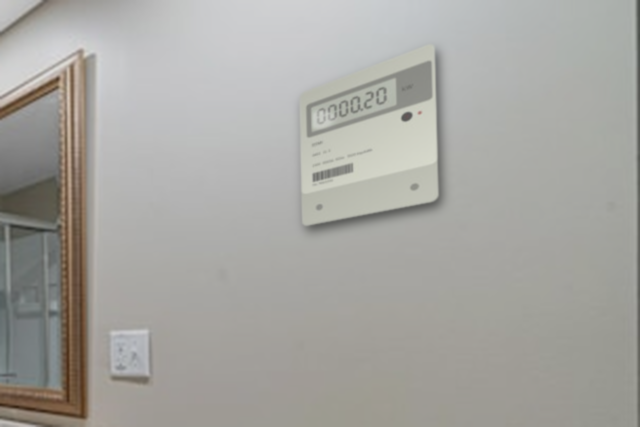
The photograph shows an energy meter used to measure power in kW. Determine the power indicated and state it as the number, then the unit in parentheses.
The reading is 0.20 (kW)
